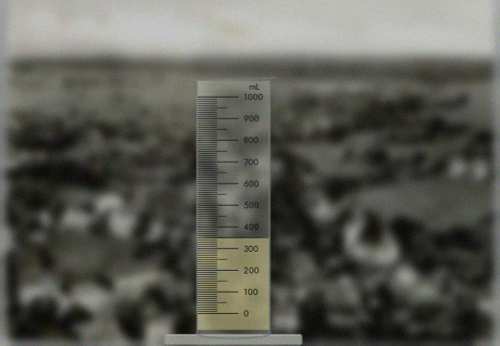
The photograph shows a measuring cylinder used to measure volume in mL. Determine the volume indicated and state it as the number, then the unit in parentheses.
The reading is 350 (mL)
